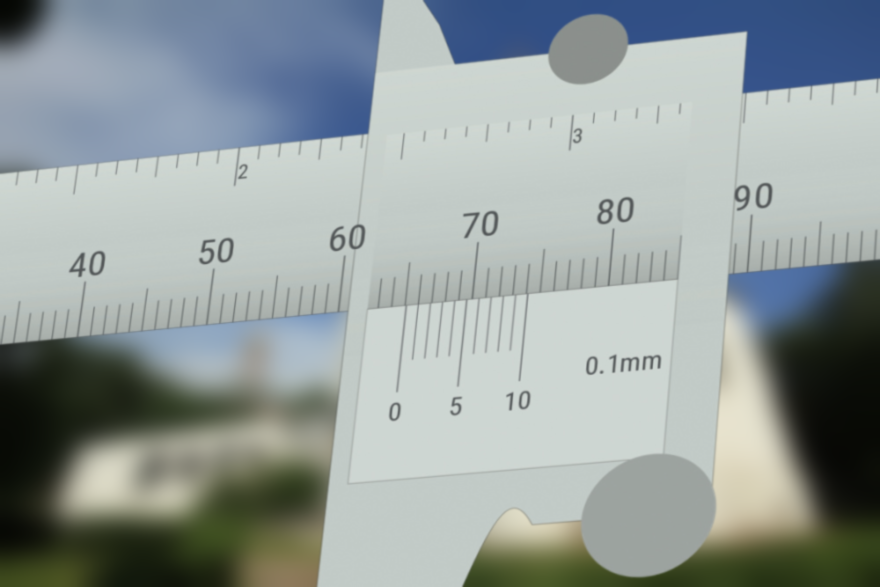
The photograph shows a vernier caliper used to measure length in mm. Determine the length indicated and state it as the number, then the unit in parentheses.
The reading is 65.1 (mm)
